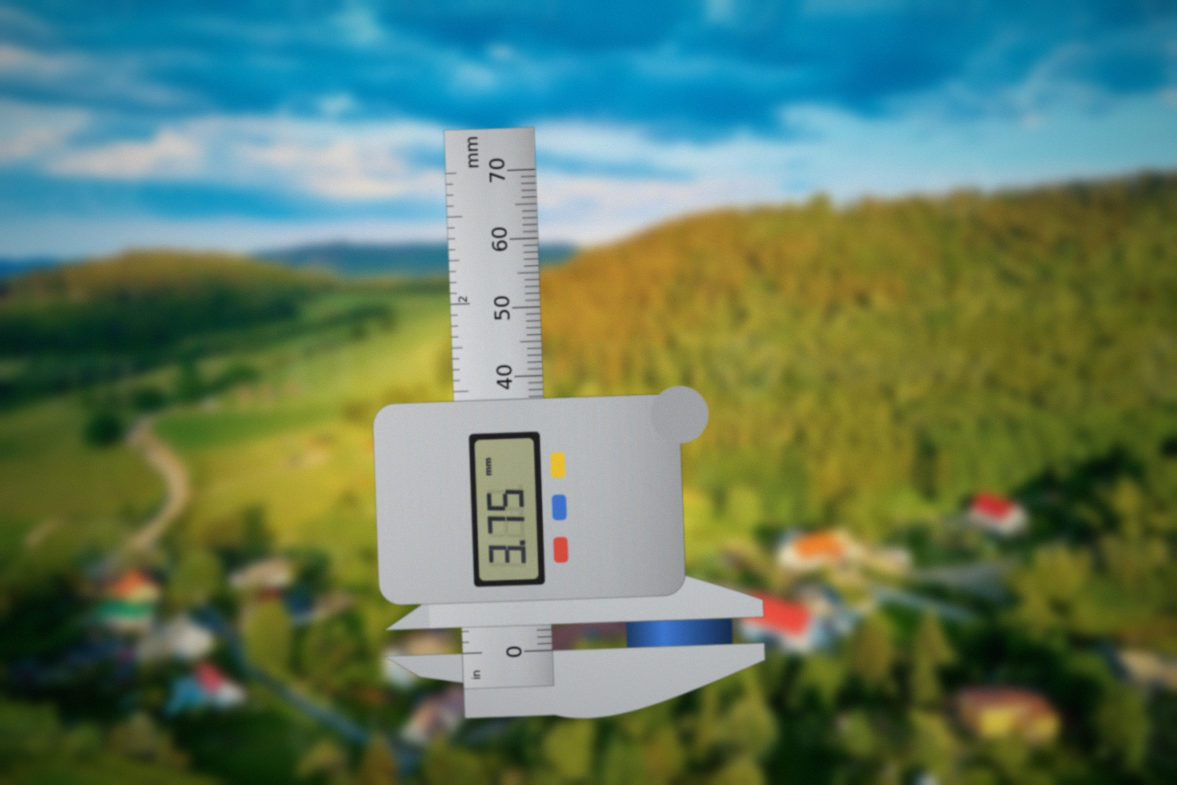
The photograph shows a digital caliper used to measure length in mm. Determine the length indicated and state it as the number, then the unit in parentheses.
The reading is 3.75 (mm)
